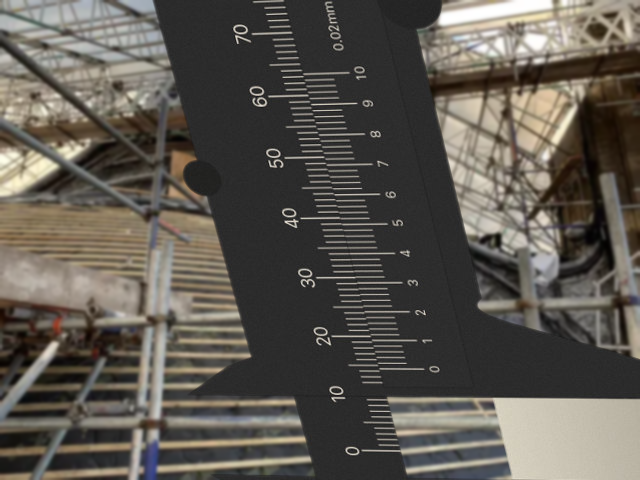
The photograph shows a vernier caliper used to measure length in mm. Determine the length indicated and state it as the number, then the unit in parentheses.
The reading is 14.4 (mm)
